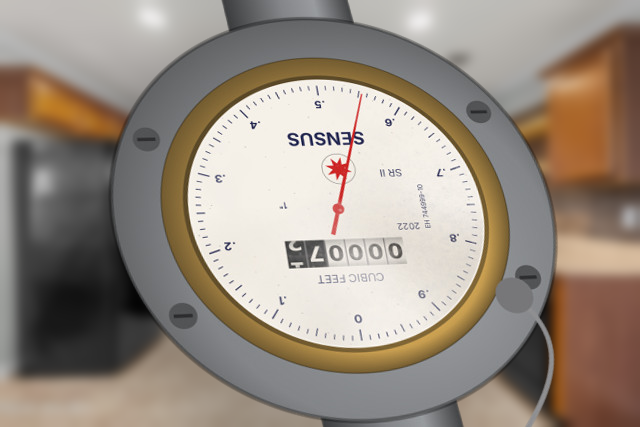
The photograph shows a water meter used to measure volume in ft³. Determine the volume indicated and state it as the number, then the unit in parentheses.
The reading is 71.55 (ft³)
